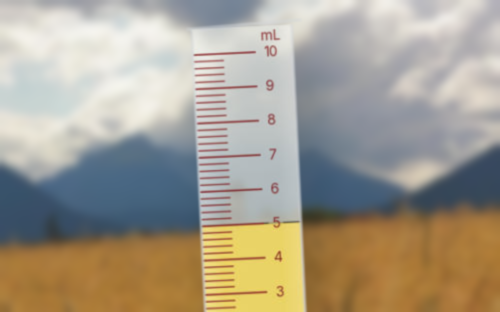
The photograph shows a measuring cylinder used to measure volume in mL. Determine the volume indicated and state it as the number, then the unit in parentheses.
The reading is 5 (mL)
